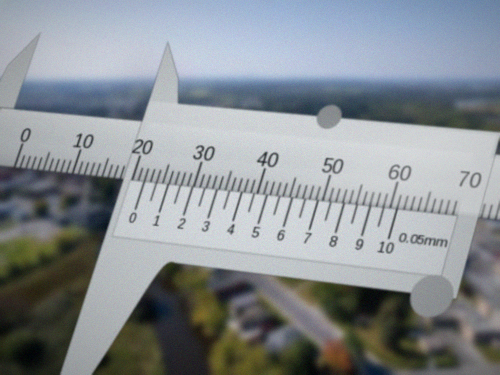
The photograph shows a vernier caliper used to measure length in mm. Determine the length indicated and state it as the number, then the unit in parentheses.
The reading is 22.0 (mm)
